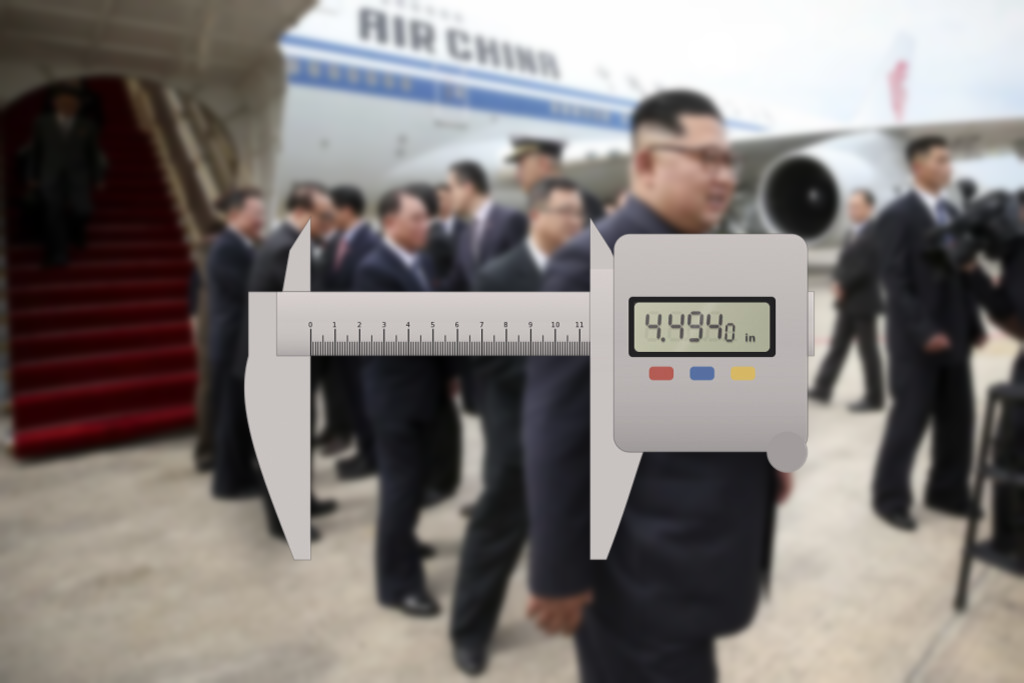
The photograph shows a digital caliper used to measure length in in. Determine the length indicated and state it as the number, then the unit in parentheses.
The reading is 4.4940 (in)
